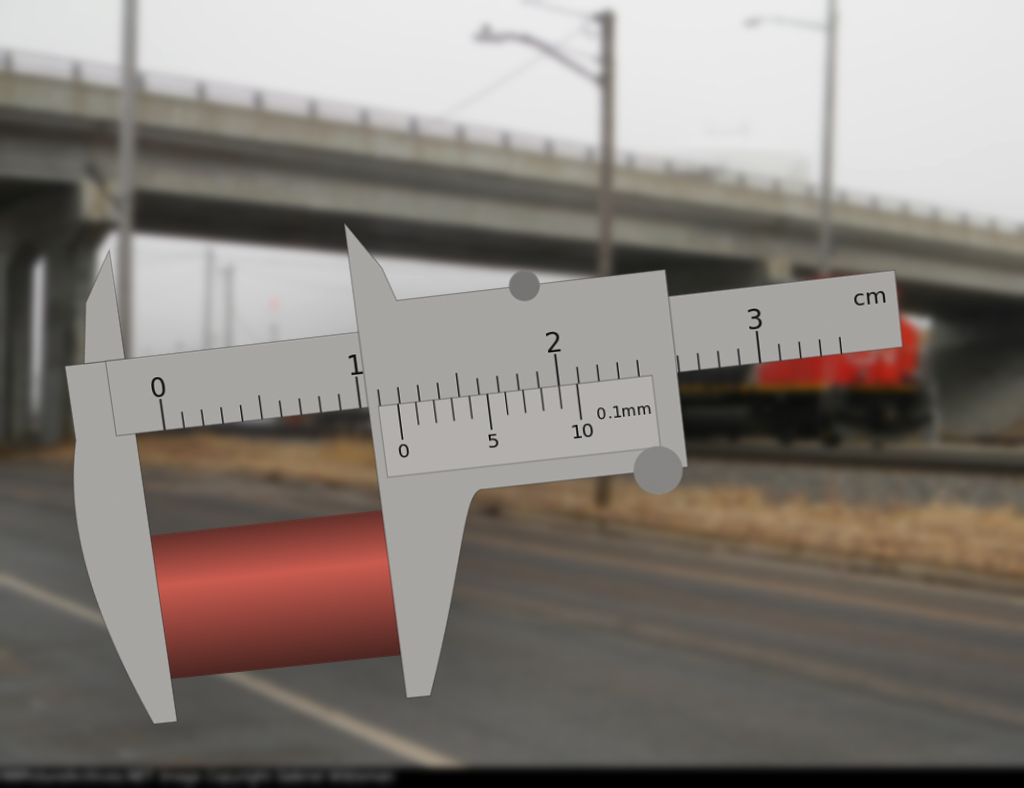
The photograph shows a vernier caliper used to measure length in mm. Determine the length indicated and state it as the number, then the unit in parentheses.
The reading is 11.9 (mm)
